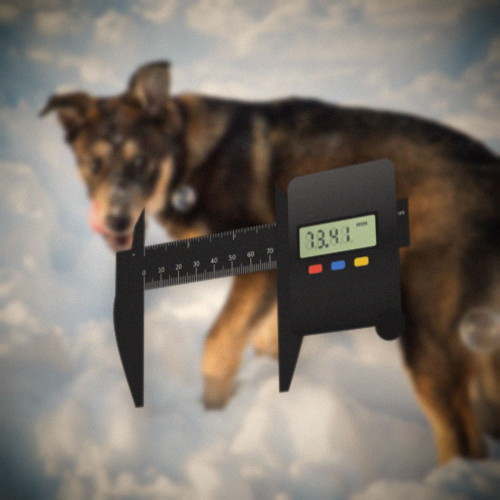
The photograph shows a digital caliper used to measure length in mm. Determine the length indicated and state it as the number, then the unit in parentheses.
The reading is 73.41 (mm)
